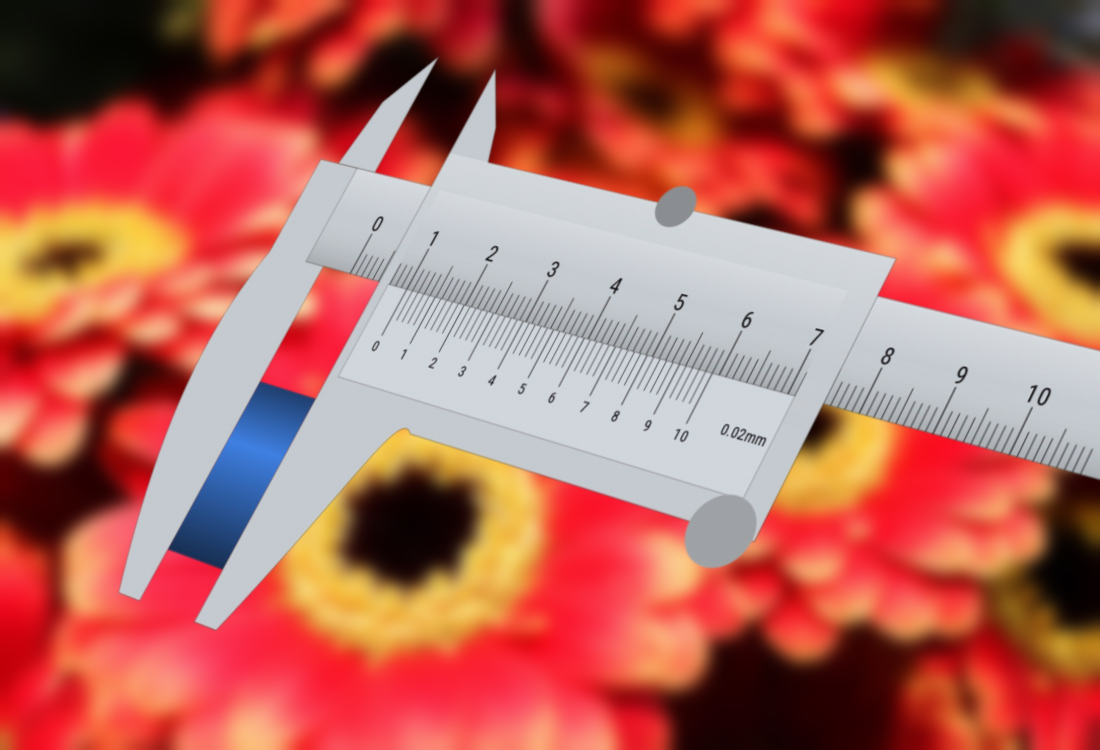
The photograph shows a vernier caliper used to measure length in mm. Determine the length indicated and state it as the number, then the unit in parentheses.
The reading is 10.0 (mm)
